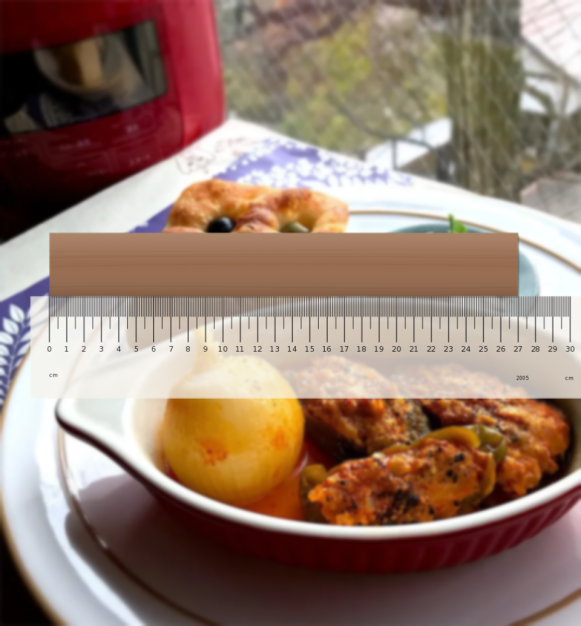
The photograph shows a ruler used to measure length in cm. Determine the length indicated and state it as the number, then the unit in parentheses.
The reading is 27 (cm)
